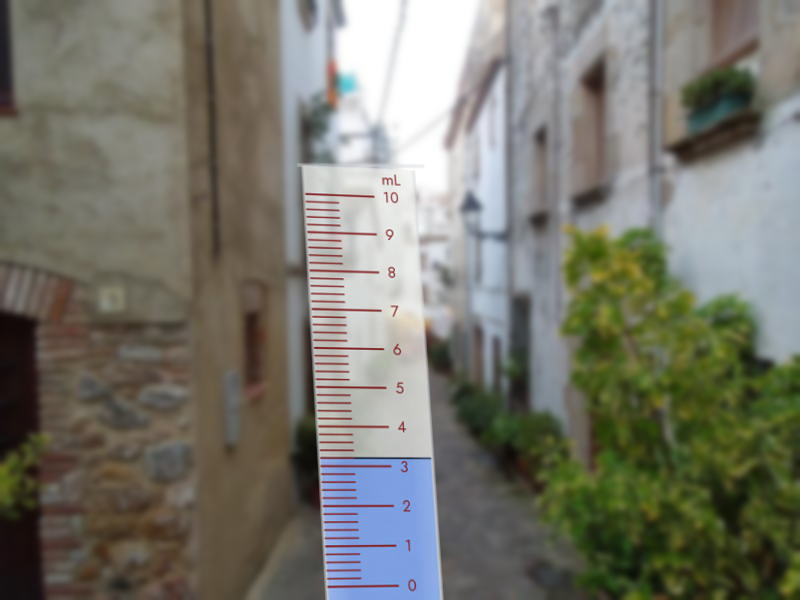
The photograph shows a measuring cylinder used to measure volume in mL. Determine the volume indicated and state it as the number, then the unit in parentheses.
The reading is 3.2 (mL)
